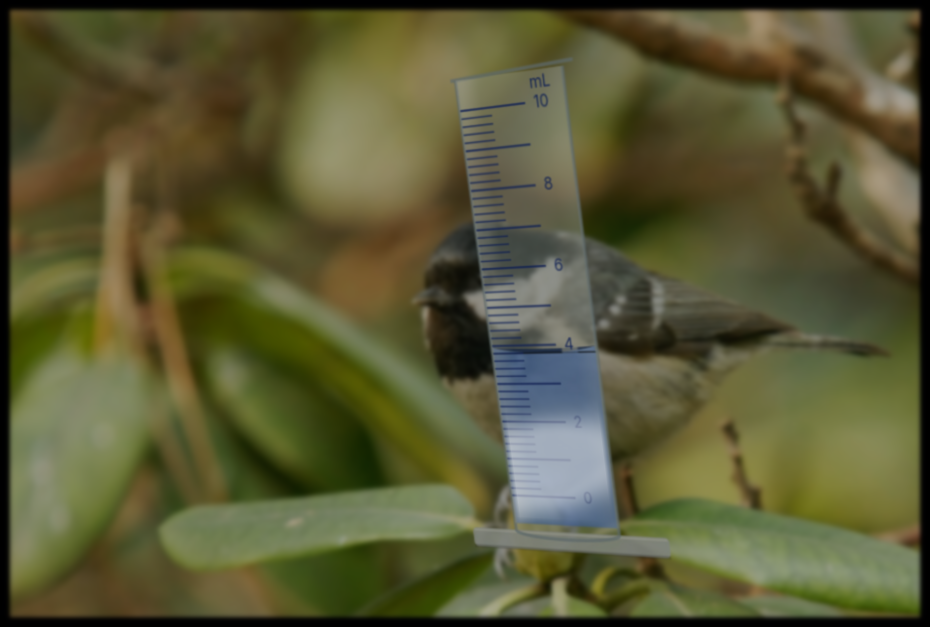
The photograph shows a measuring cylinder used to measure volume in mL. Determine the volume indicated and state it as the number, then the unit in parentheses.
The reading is 3.8 (mL)
